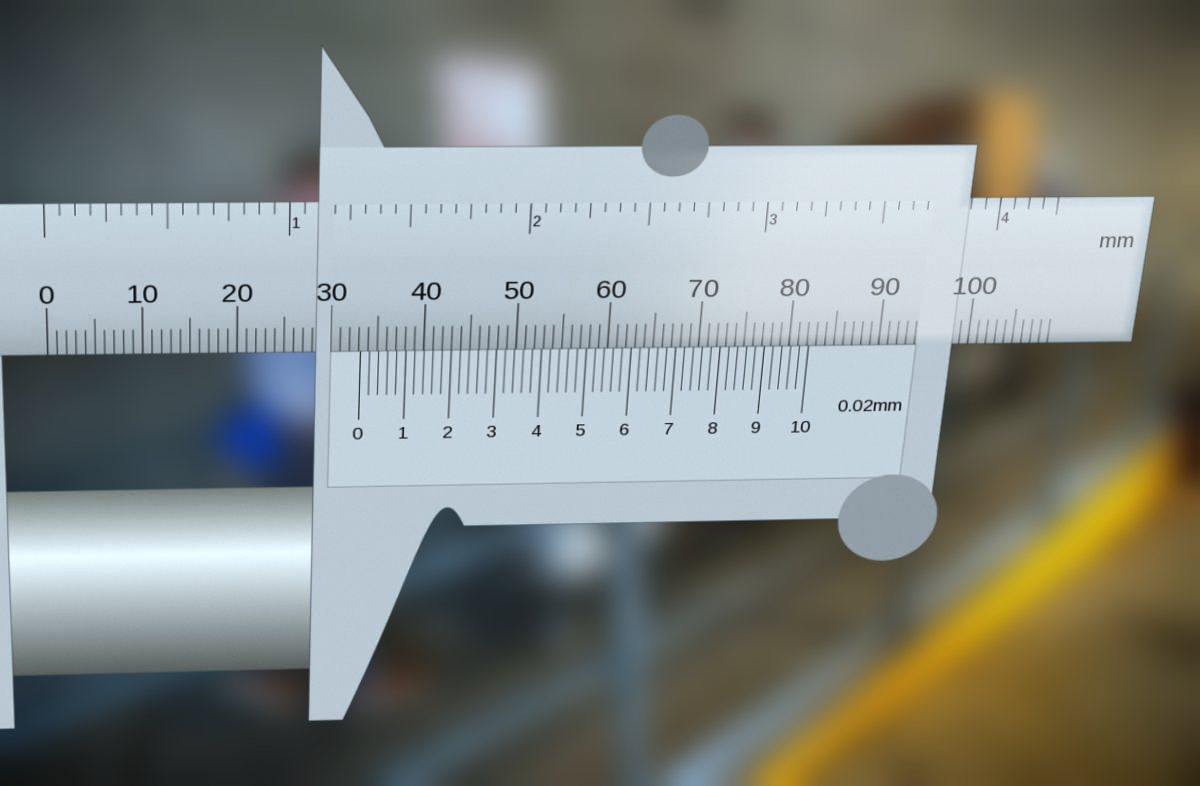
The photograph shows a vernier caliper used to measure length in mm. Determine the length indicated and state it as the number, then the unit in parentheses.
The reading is 33.2 (mm)
